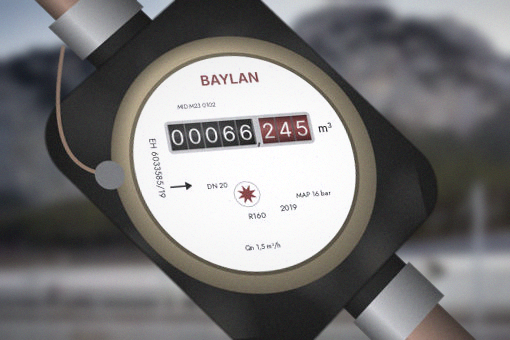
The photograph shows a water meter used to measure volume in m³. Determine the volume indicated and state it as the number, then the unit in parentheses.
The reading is 66.245 (m³)
